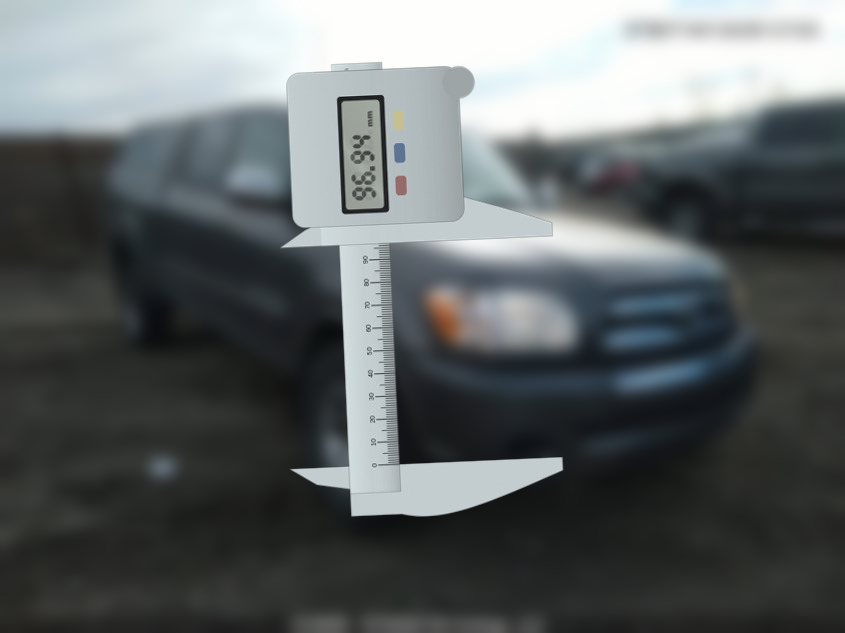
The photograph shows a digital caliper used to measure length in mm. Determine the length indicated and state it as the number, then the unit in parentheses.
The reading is 96.94 (mm)
